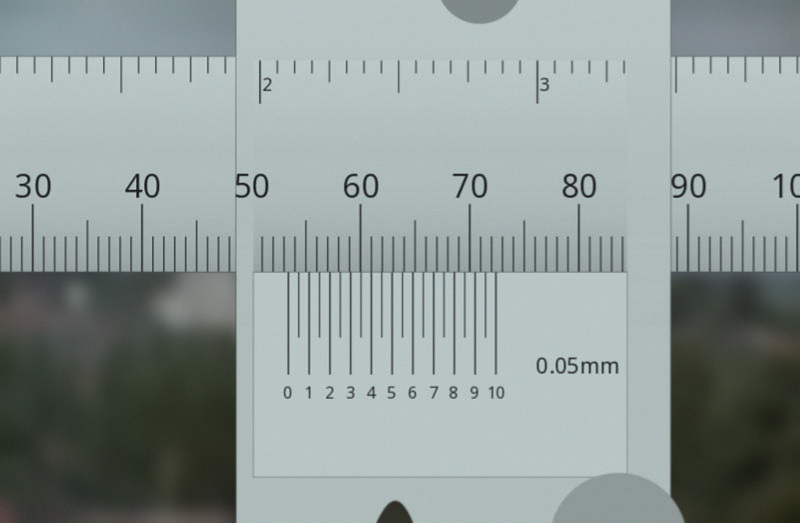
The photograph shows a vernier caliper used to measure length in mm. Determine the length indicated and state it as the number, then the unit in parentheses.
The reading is 53.4 (mm)
